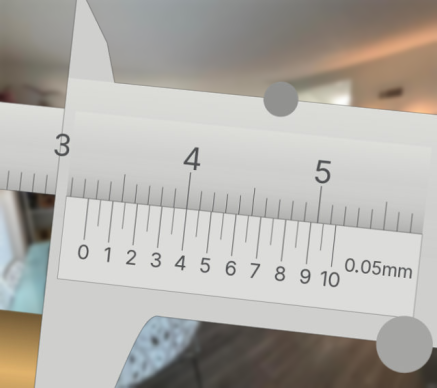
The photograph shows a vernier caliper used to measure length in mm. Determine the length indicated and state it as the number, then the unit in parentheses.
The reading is 32.4 (mm)
